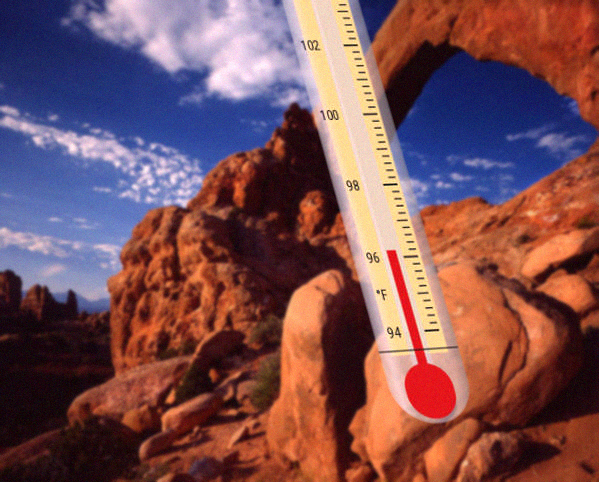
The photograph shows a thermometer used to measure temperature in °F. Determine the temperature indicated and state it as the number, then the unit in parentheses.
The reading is 96.2 (°F)
